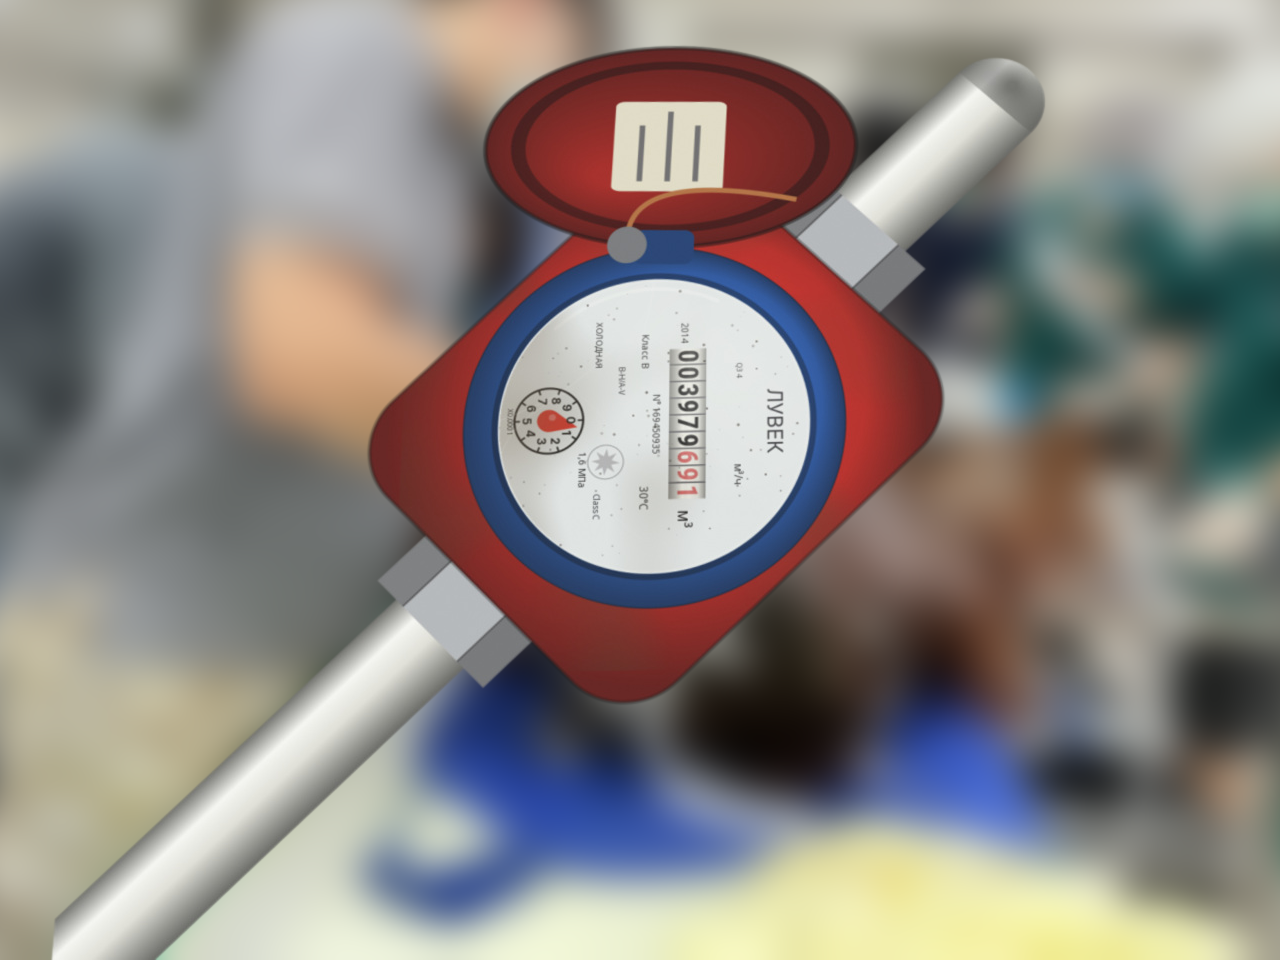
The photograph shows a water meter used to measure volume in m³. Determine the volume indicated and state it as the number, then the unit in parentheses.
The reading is 3979.6910 (m³)
